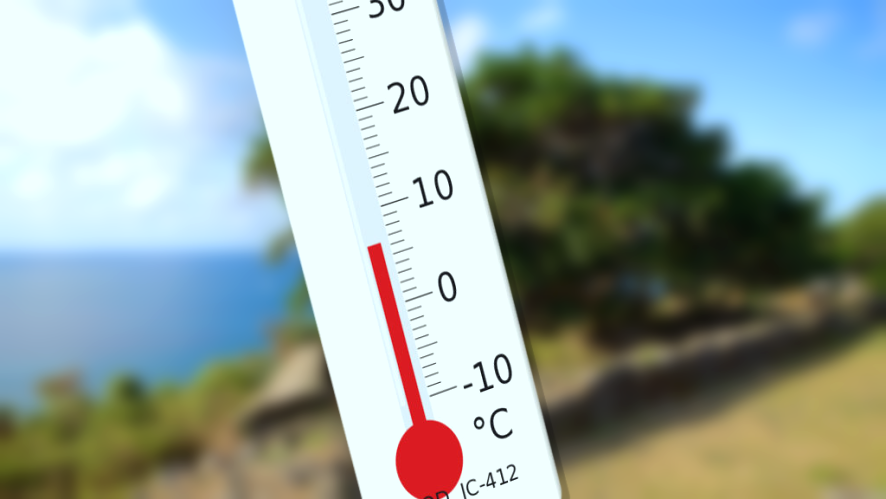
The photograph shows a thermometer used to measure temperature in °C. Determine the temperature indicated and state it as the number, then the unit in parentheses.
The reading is 6.5 (°C)
